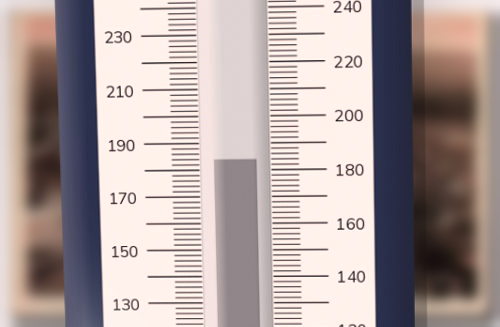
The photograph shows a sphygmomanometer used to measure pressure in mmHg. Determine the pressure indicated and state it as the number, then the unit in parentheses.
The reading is 184 (mmHg)
